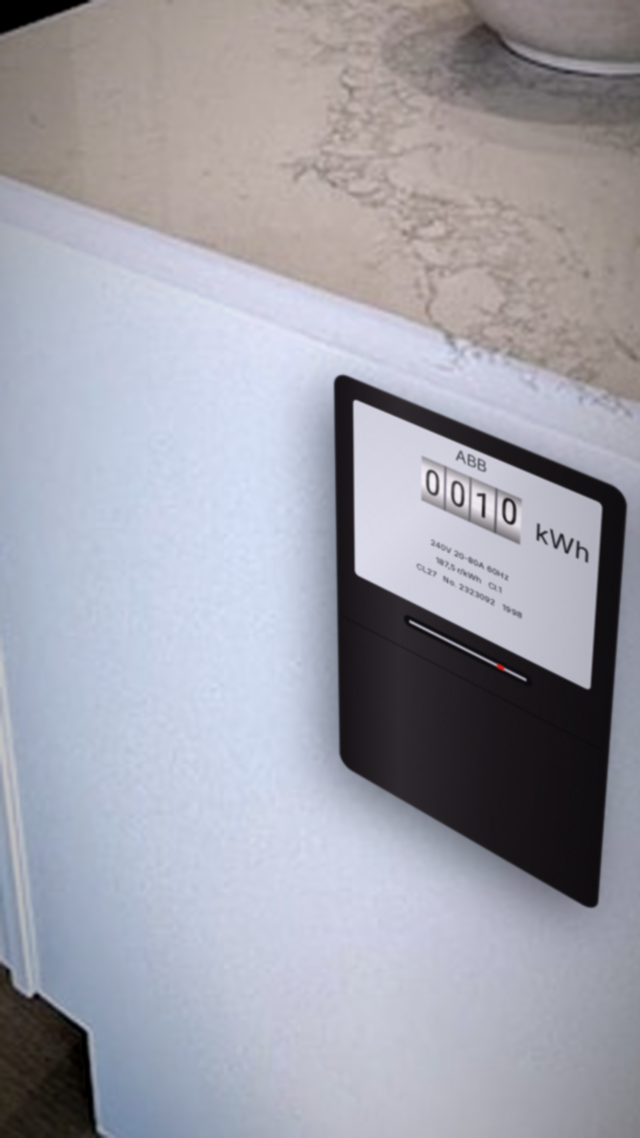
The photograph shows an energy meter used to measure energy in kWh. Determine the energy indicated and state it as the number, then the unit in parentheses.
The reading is 10 (kWh)
